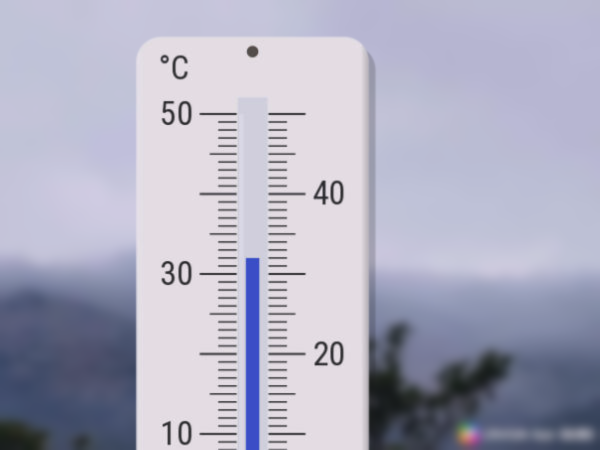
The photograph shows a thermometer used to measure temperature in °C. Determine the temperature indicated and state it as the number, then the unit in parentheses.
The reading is 32 (°C)
